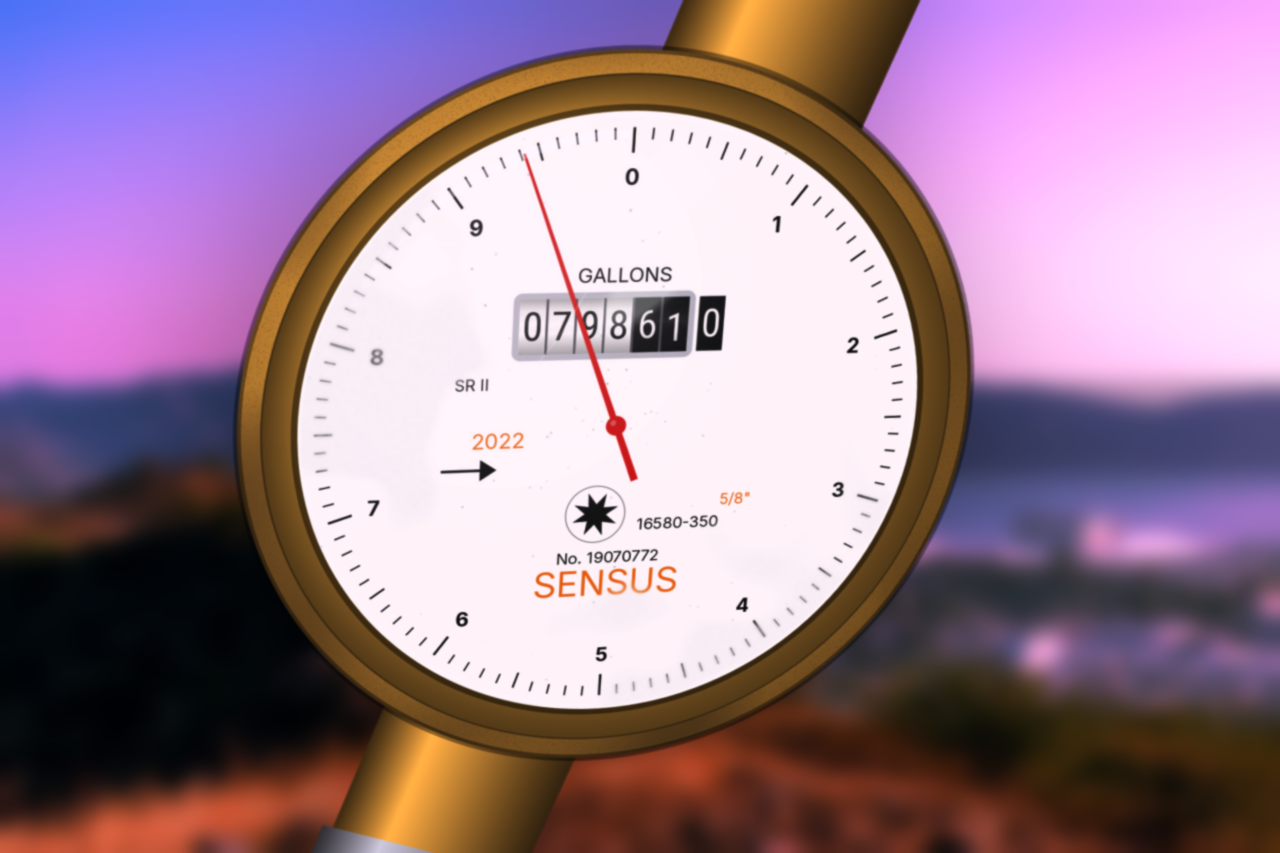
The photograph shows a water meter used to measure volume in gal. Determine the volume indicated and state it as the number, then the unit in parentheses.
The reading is 798609.4 (gal)
